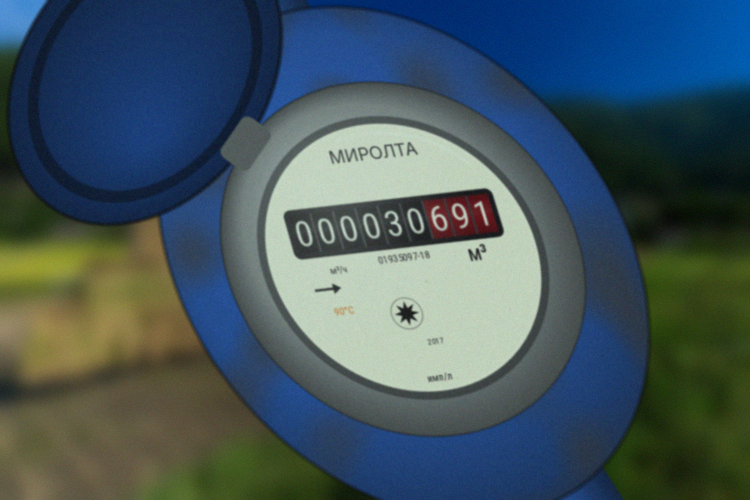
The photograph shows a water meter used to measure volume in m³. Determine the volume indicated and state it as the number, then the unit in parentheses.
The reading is 30.691 (m³)
